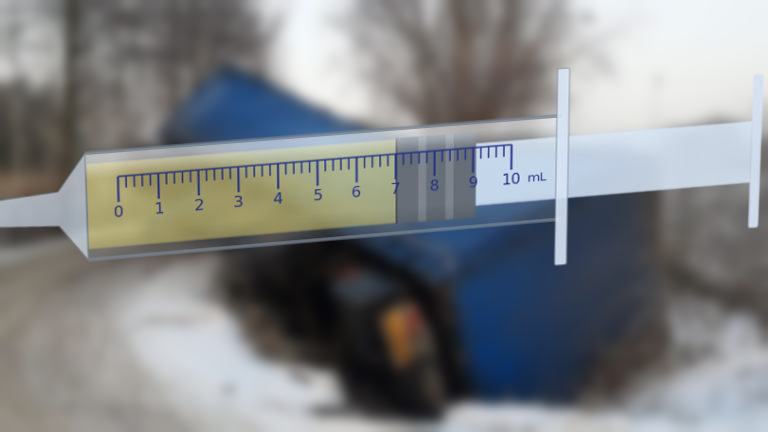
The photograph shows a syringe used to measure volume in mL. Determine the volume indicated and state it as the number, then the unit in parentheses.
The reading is 7 (mL)
